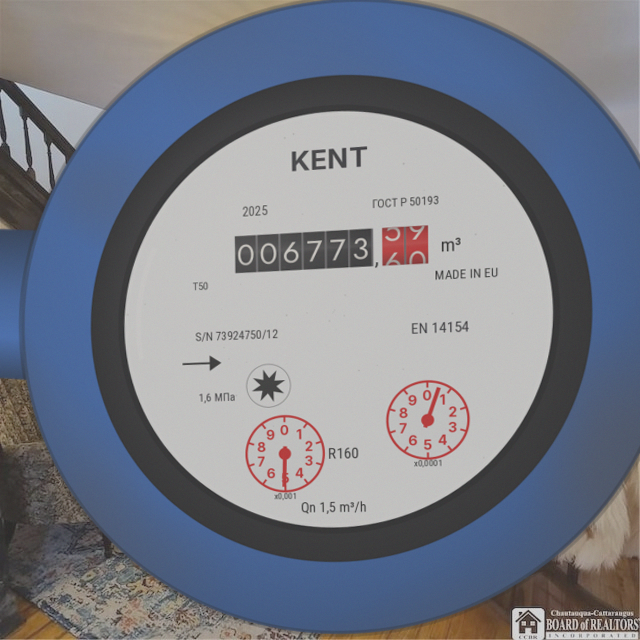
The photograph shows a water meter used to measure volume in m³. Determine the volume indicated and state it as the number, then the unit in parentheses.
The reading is 6773.5950 (m³)
